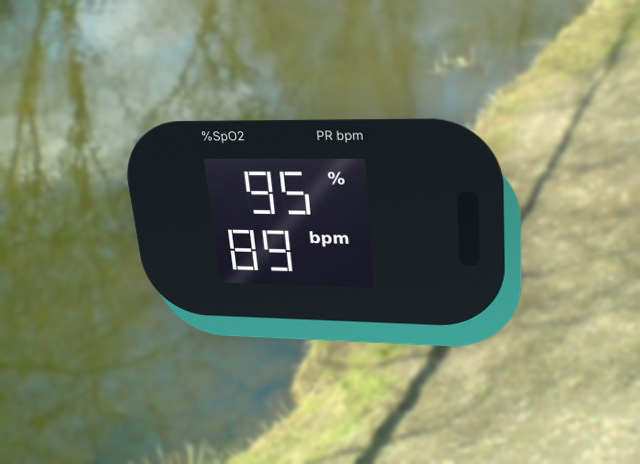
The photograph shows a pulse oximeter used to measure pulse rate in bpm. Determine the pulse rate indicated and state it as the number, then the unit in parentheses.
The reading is 89 (bpm)
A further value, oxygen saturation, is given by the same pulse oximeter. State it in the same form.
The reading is 95 (%)
